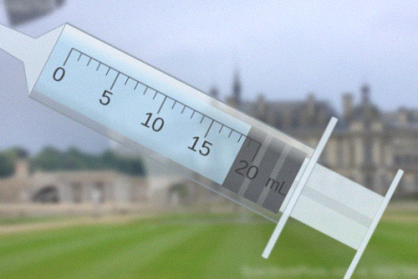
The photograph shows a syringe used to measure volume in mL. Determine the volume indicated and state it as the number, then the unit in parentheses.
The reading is 18.5 (mL)
